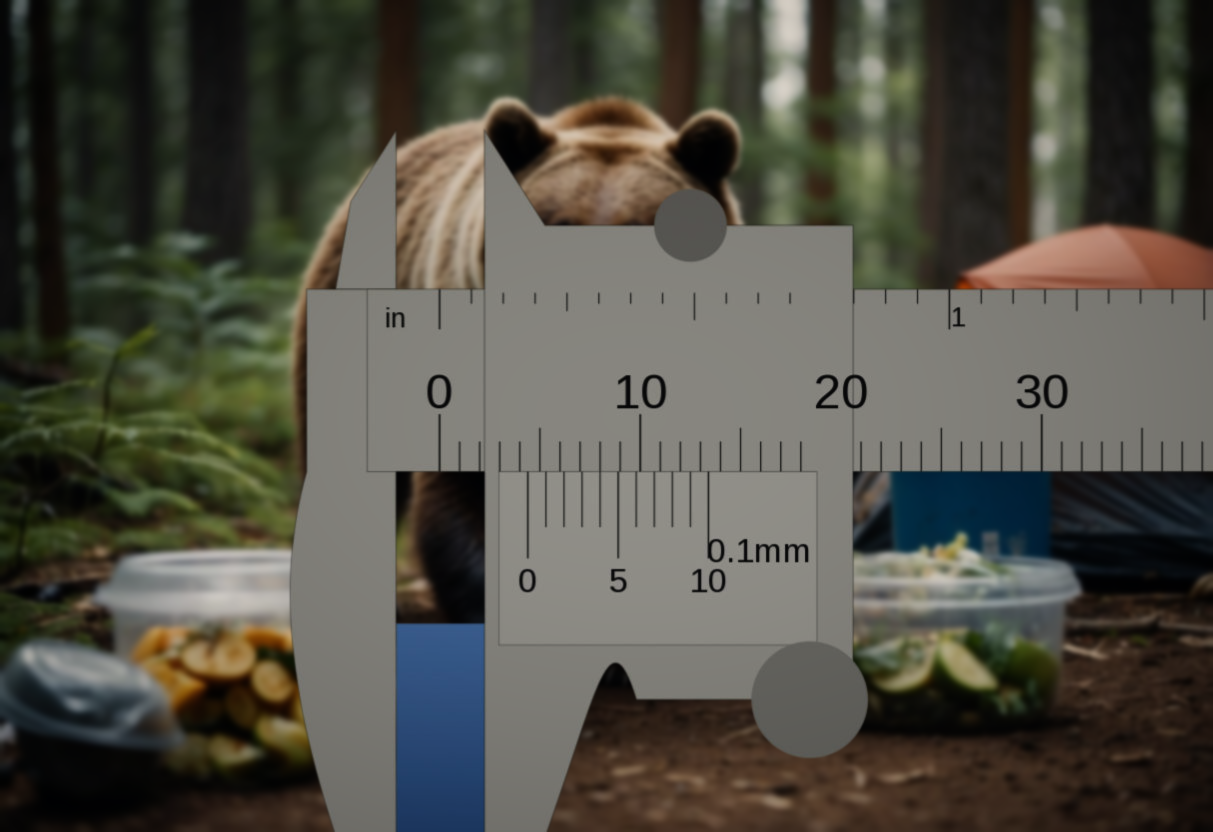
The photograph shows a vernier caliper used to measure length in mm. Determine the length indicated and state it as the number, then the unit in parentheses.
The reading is 4.4 (mm)
